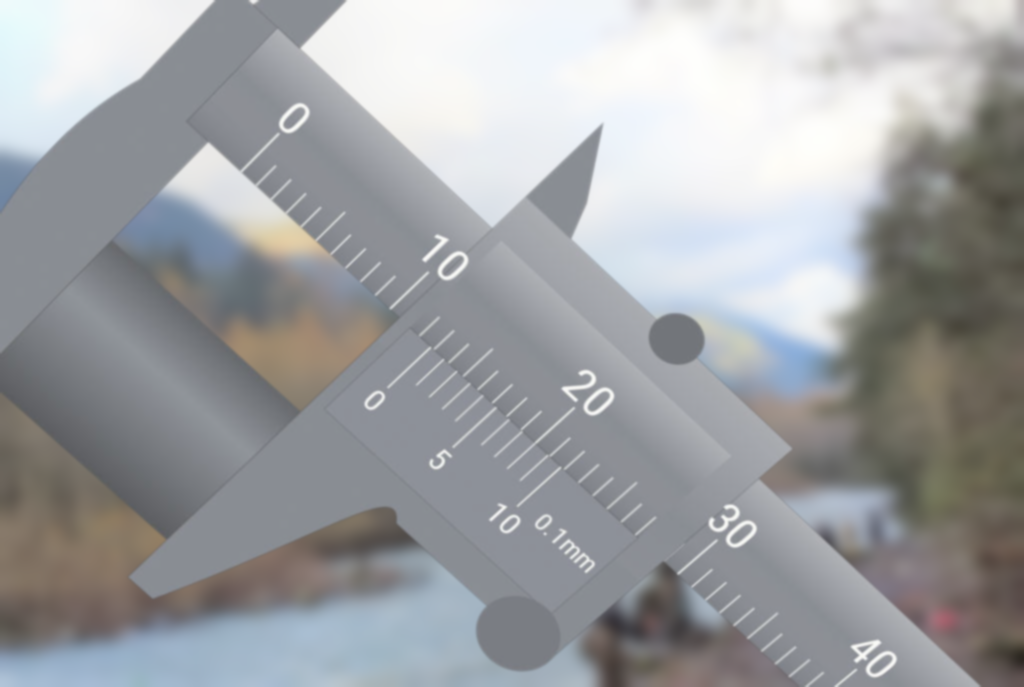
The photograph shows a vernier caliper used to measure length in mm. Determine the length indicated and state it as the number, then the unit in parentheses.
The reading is 12.8 (mm)
